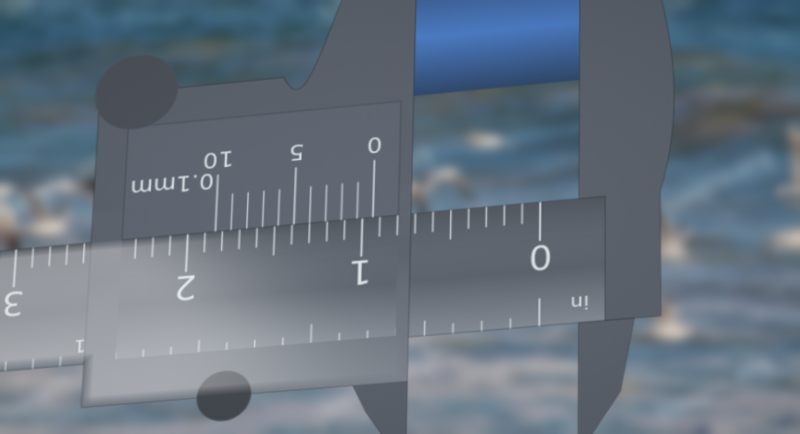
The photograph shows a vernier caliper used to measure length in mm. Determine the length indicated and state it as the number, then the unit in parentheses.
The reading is 9.4 (mm)
